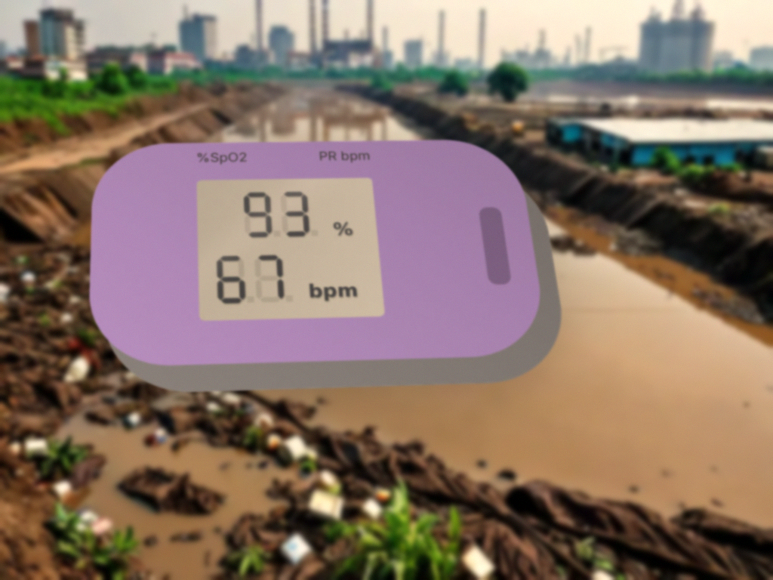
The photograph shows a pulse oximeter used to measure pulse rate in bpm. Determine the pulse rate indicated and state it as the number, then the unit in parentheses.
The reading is 67 (bpm)
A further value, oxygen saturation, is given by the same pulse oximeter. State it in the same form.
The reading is 93 (%)
